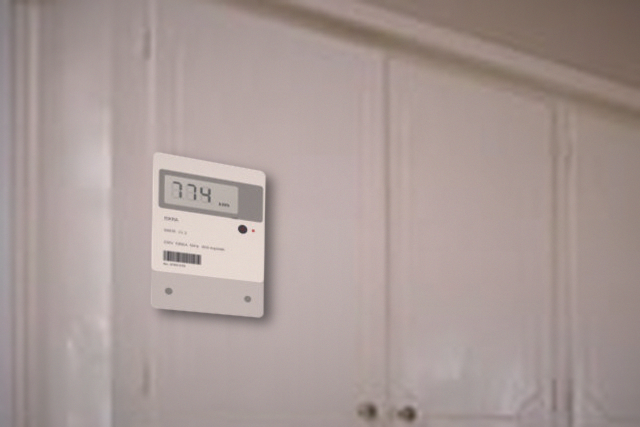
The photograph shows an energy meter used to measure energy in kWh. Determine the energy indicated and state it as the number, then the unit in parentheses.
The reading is 774 (kWh)
